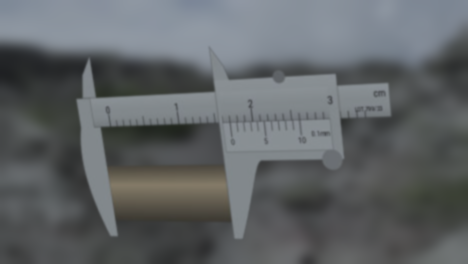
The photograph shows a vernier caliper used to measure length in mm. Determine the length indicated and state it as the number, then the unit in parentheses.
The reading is 17.0 (mm)
